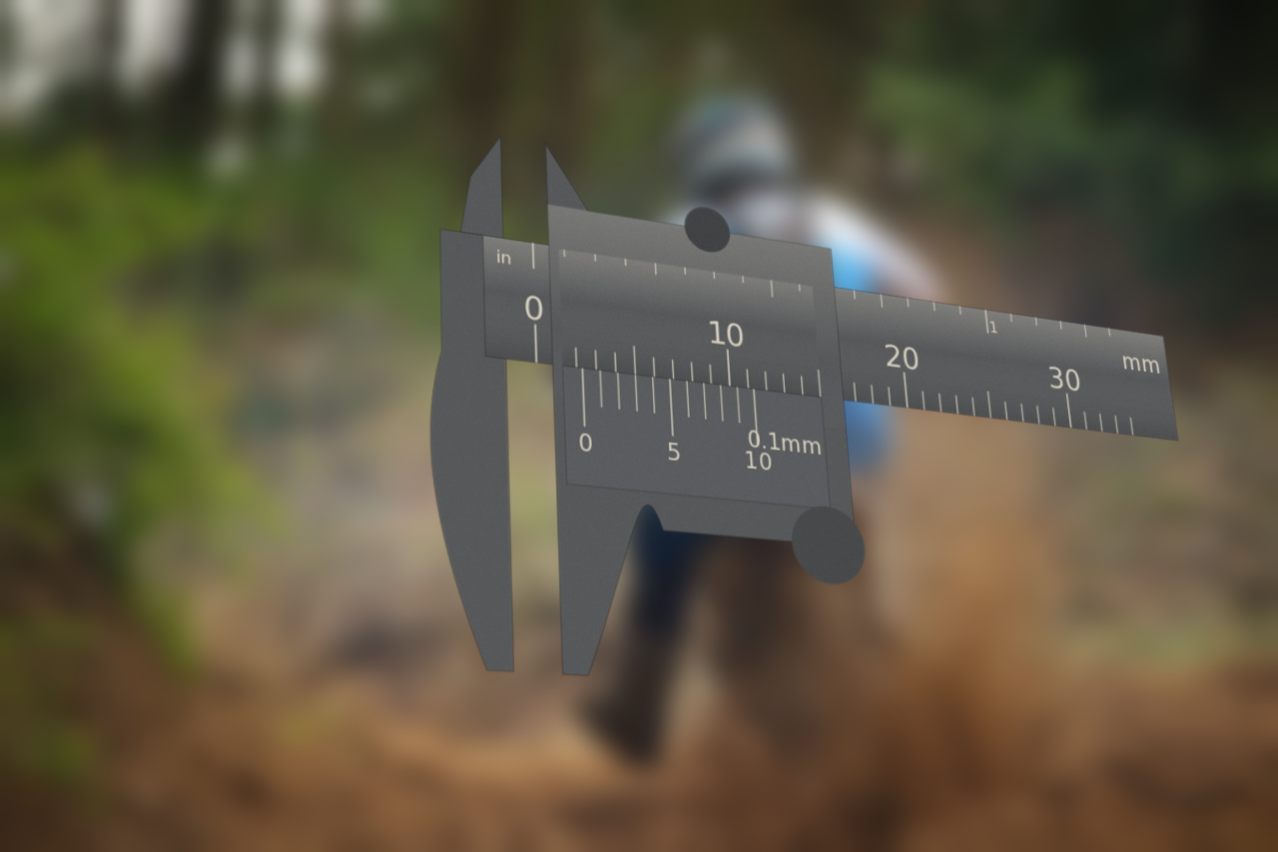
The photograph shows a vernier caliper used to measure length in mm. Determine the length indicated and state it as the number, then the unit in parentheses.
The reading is 2.3 (mm)
